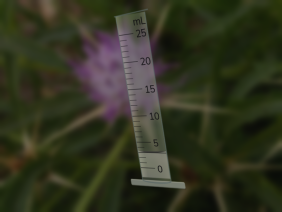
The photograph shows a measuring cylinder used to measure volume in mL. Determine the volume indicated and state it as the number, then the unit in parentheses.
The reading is 3 (mL)
